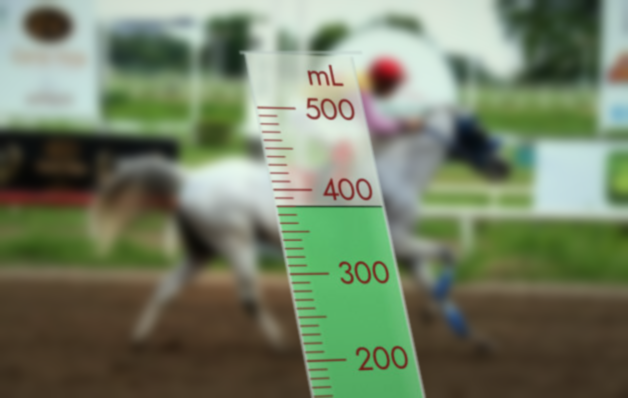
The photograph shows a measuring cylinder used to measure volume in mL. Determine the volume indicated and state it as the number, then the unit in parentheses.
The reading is 380 (mL)
